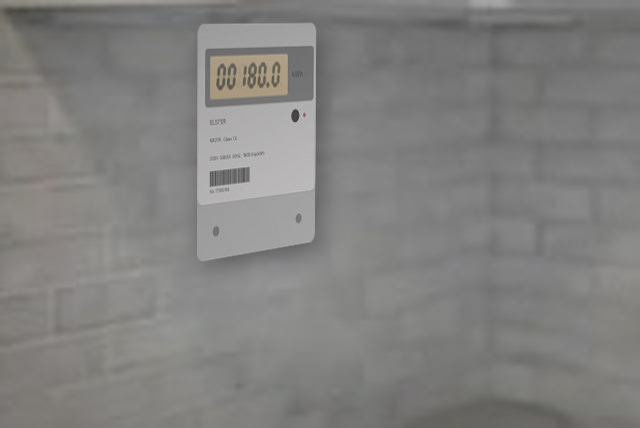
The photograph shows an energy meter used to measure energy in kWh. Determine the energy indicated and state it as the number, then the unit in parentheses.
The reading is 180.0 (kWh)
